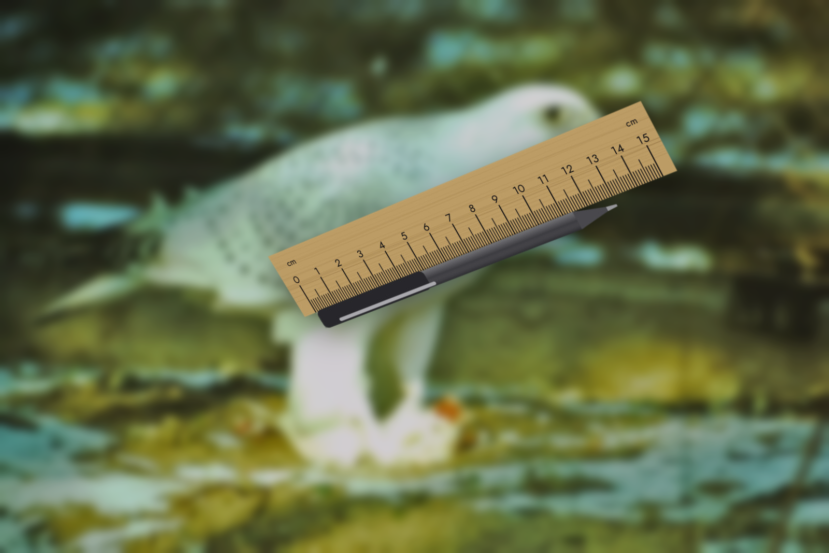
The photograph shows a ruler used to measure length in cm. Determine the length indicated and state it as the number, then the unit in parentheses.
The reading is 13 (cm)
